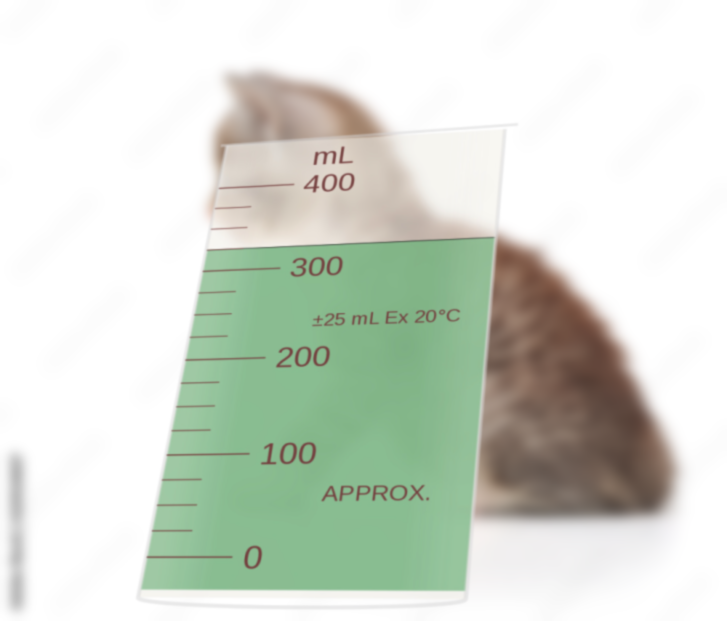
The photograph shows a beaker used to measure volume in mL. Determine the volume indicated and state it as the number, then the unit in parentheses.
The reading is 325 (mL)
